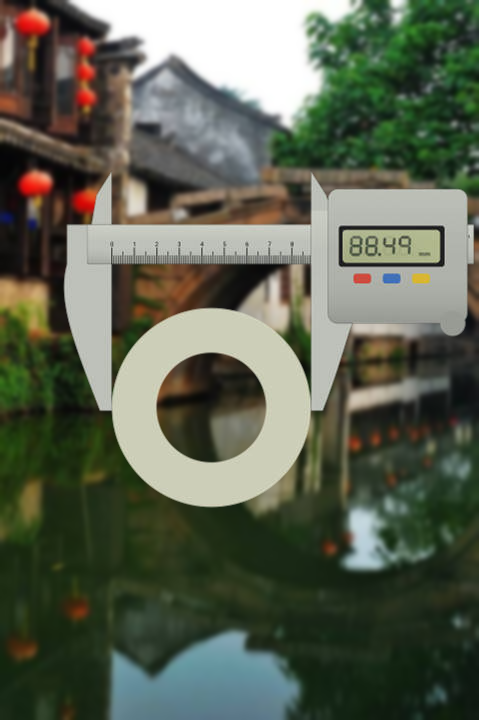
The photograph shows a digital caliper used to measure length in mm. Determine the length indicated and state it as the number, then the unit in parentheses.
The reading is 88.49 (mm)
